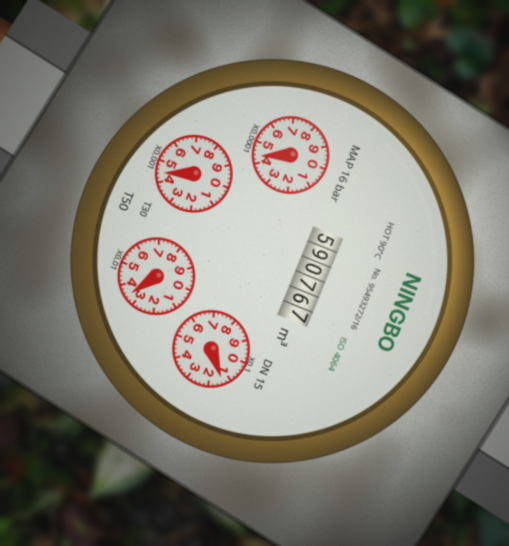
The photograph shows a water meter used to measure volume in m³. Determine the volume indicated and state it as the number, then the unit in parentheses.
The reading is 590767.1344 (m³)
